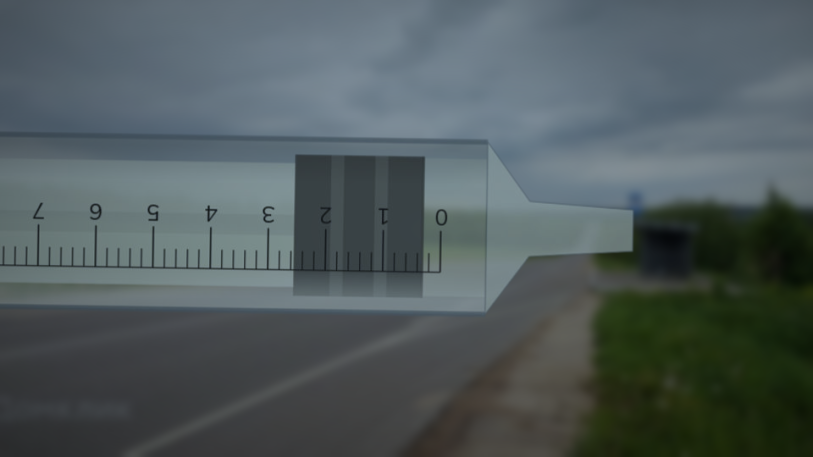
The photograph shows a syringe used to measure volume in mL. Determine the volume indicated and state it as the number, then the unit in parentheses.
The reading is 0.3 (mL)
